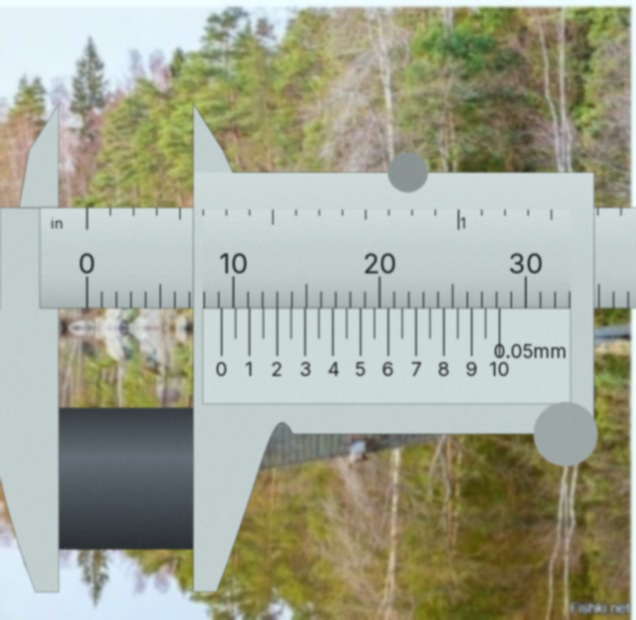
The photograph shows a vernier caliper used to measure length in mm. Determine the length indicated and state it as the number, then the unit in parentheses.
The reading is 9.2 (mm)
